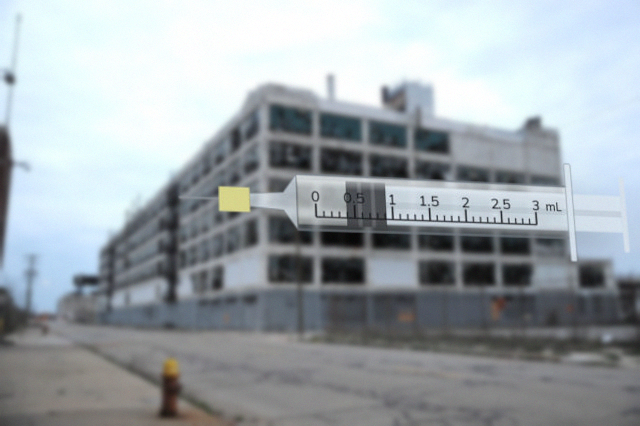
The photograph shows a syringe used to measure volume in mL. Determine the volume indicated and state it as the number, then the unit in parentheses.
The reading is 0.4 (mL)
